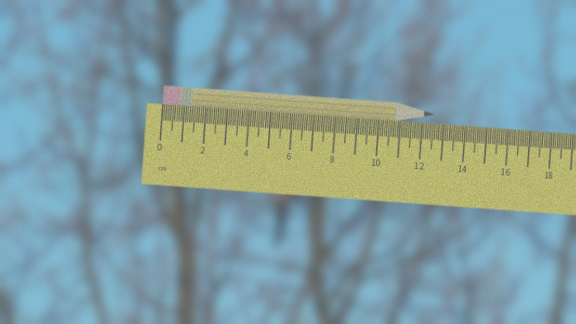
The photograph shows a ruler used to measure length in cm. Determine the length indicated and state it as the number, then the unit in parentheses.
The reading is 12.5 (cm)
